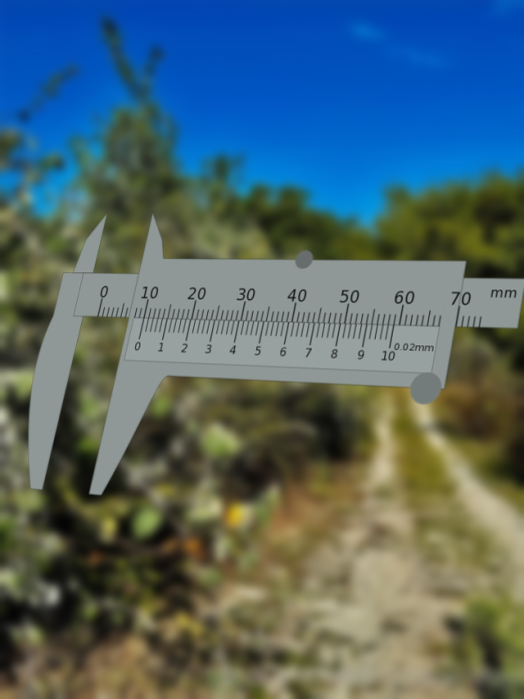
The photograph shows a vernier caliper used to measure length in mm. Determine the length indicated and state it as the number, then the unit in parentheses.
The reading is 10.0 (mm)
